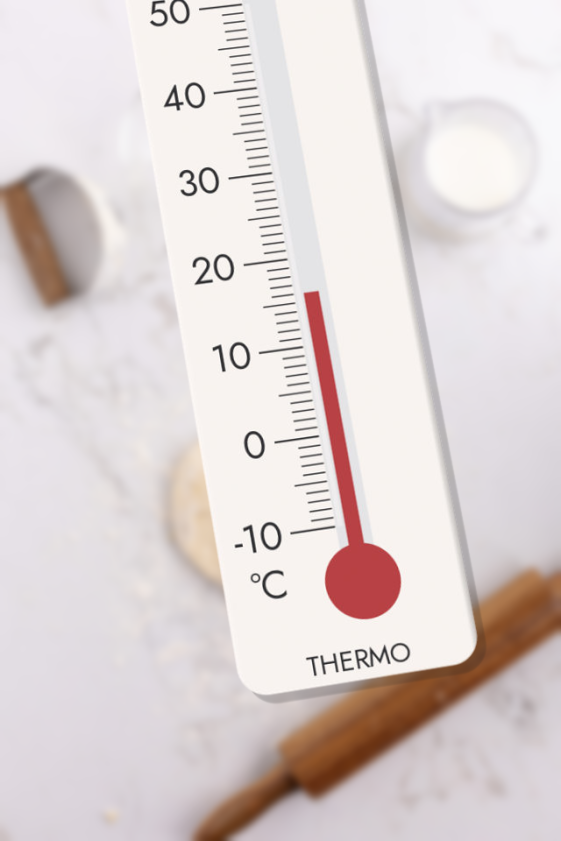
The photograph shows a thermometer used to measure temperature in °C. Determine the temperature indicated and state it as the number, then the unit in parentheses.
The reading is 16 (°C)
